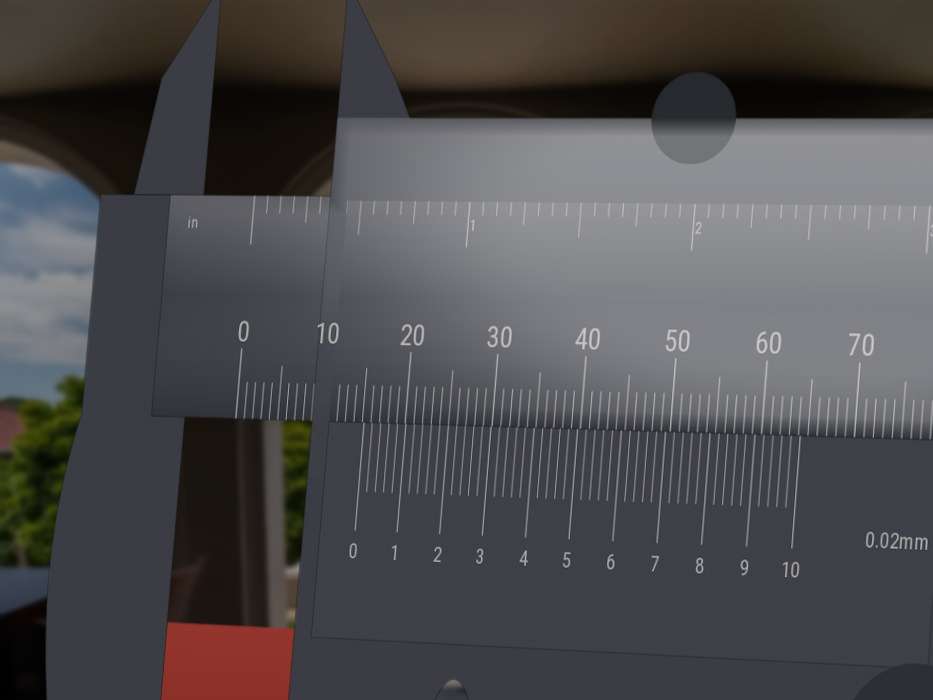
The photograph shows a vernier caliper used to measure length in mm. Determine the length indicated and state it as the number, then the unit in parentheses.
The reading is 15.2 (mm)
